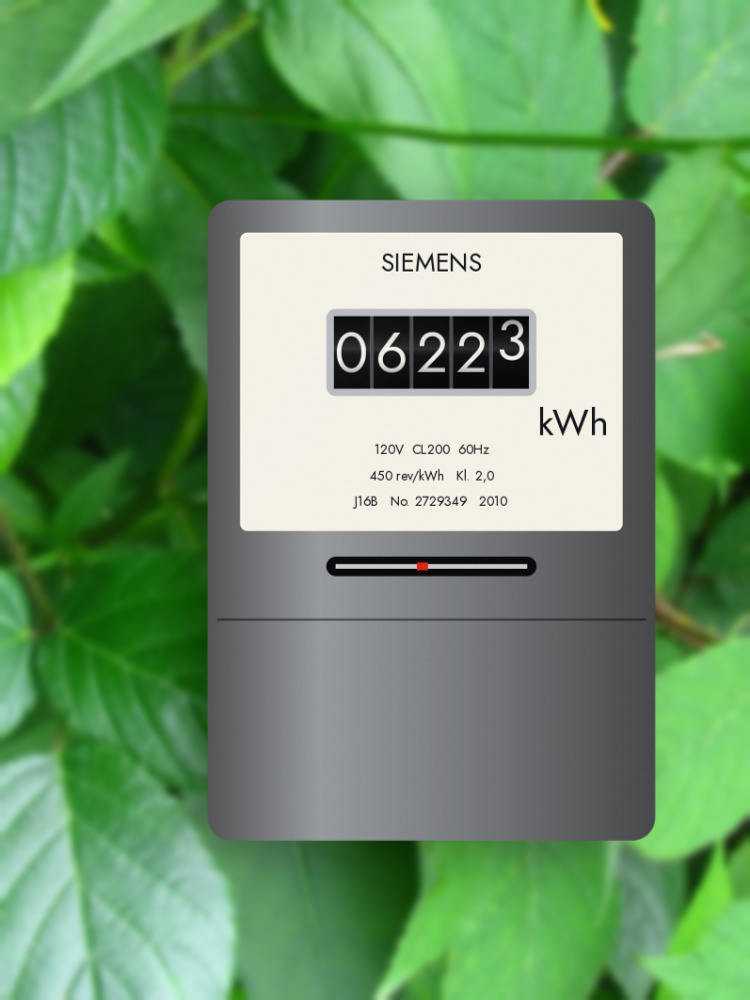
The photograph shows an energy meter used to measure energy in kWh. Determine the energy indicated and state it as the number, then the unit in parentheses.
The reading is 6223 (kWh)
